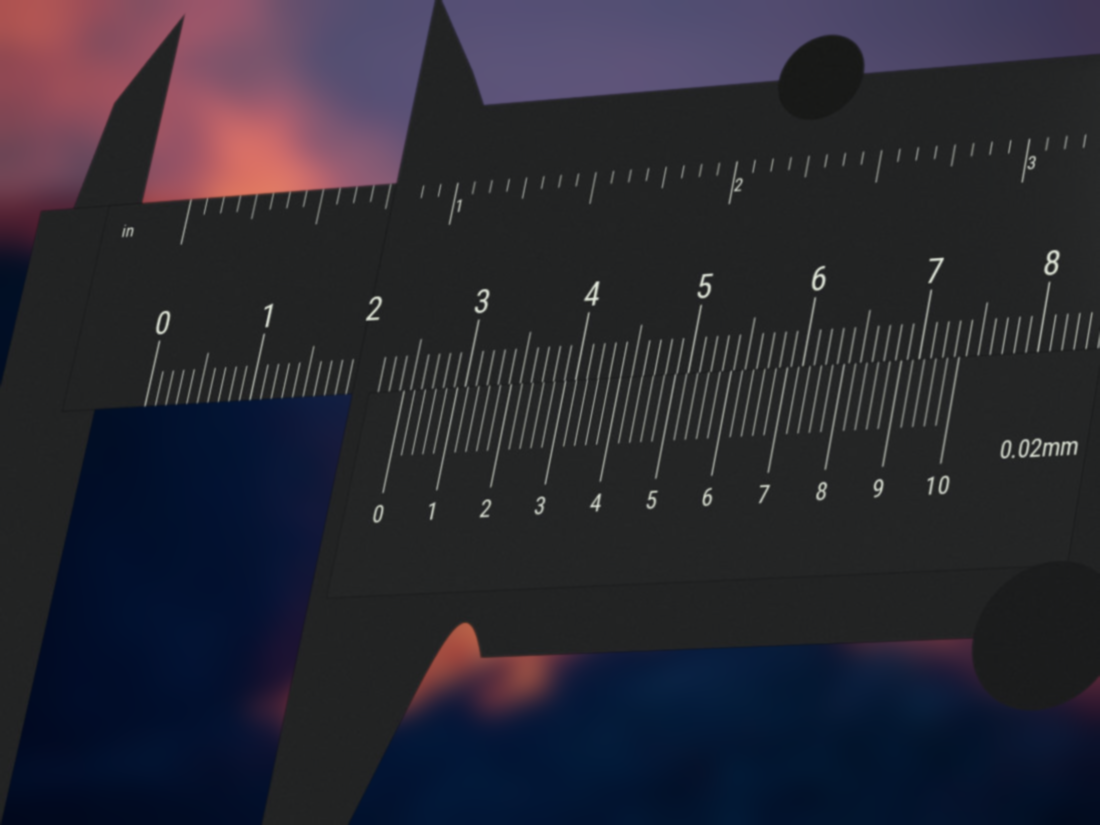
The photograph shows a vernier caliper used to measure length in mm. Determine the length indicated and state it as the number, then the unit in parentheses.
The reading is 24.4 (mm)
